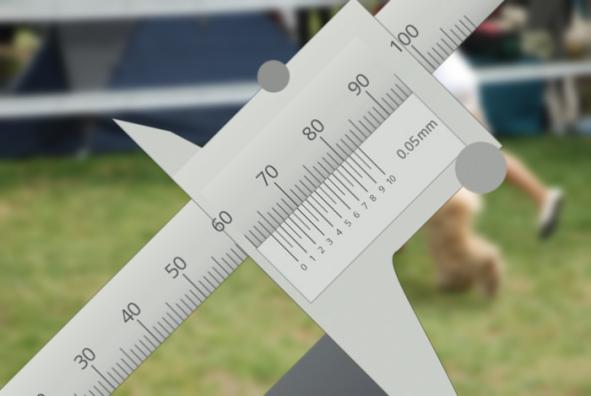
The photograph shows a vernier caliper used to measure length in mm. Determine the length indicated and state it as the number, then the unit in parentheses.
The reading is 64.0 (mm)
